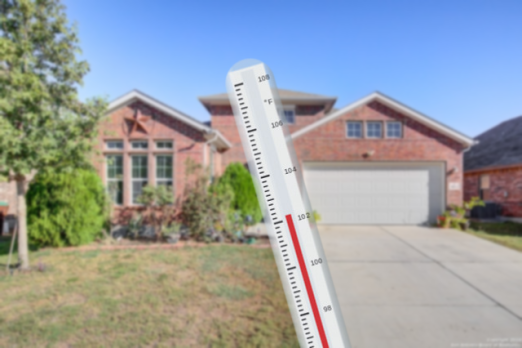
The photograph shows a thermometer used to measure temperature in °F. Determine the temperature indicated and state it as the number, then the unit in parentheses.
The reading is 102.2 (°F)
